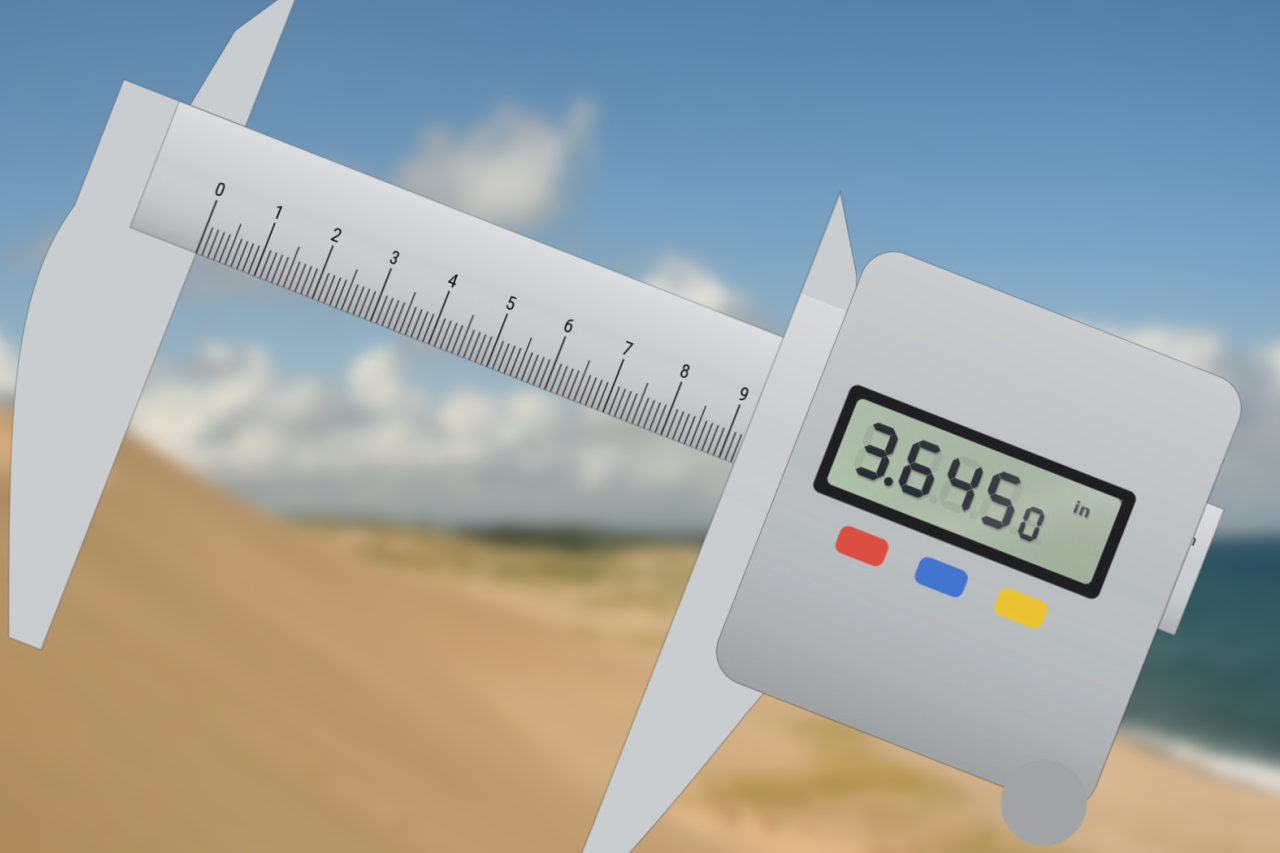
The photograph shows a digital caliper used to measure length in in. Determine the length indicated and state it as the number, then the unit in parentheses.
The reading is 3.6450 (in)
